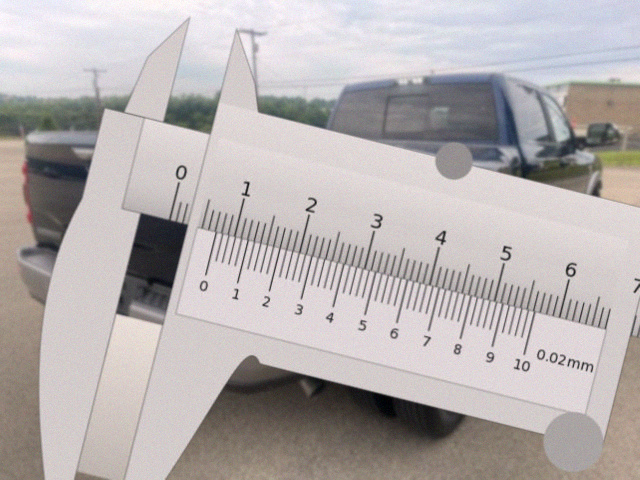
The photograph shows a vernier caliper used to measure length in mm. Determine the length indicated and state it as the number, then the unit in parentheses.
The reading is 7.2 (mm)
